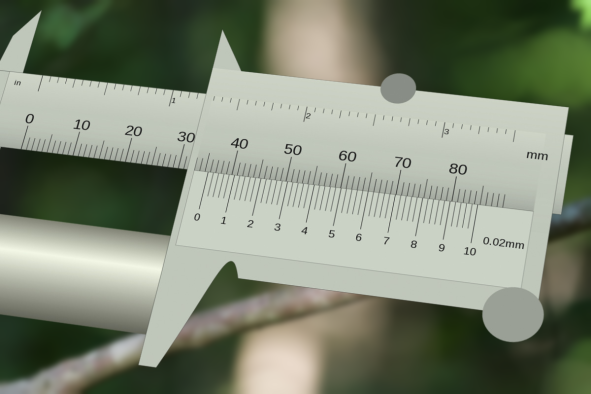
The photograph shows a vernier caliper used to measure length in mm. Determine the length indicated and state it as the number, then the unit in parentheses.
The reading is 35.6 (mm)
